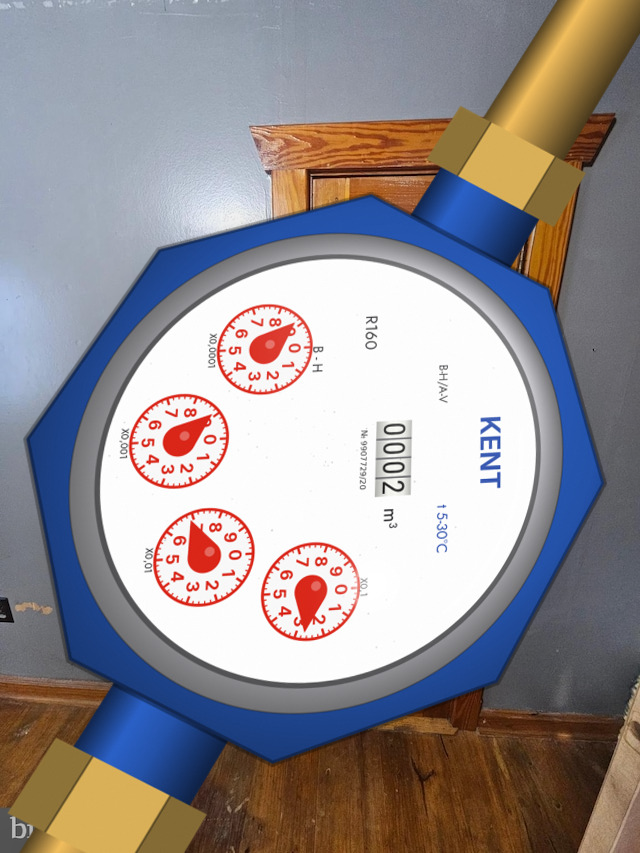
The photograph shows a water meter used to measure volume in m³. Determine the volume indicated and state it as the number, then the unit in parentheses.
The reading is 2.2688 (m³)
